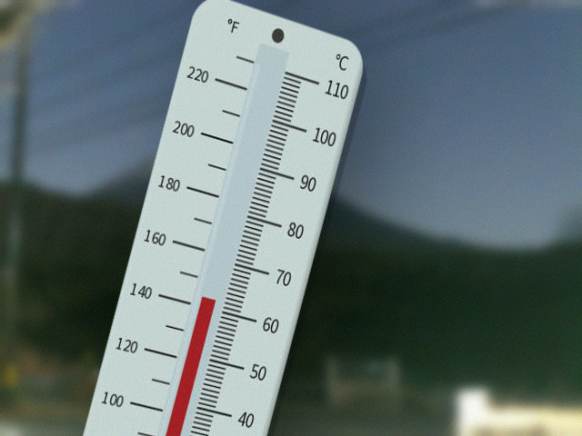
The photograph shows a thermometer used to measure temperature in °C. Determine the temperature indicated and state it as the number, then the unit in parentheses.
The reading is 62 (°C)
